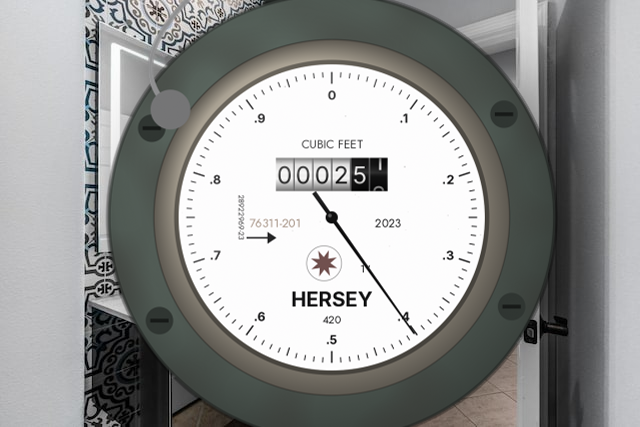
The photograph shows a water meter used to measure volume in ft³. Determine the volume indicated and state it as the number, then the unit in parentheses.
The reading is 251.40 (ft³)
